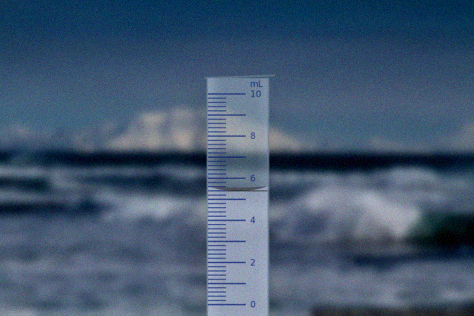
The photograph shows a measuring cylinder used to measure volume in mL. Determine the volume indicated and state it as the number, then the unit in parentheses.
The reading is 5.4 (mL)
